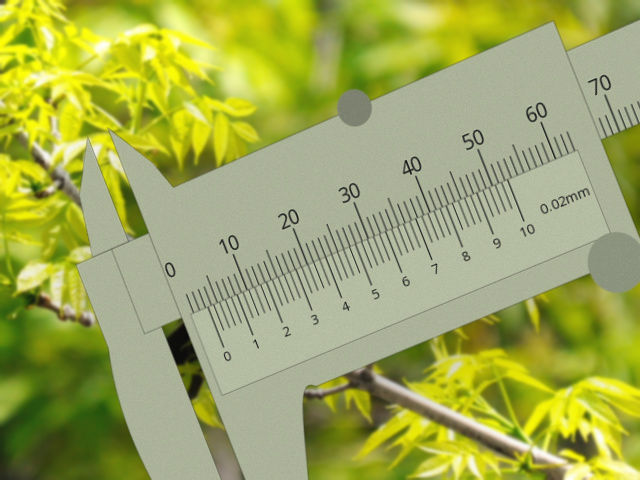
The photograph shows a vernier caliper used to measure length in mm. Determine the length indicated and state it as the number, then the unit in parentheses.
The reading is 3.4 (mm)
